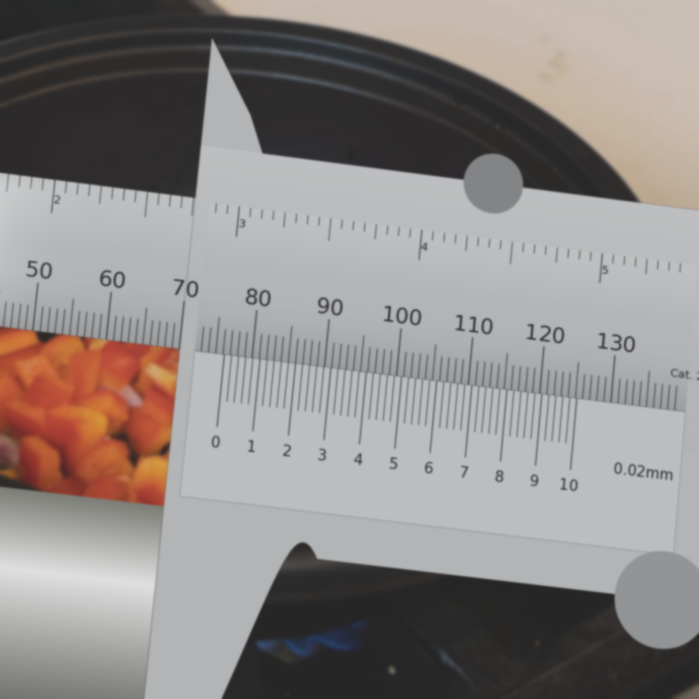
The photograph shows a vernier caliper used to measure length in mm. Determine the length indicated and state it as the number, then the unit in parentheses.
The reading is 76.2 (mm)
